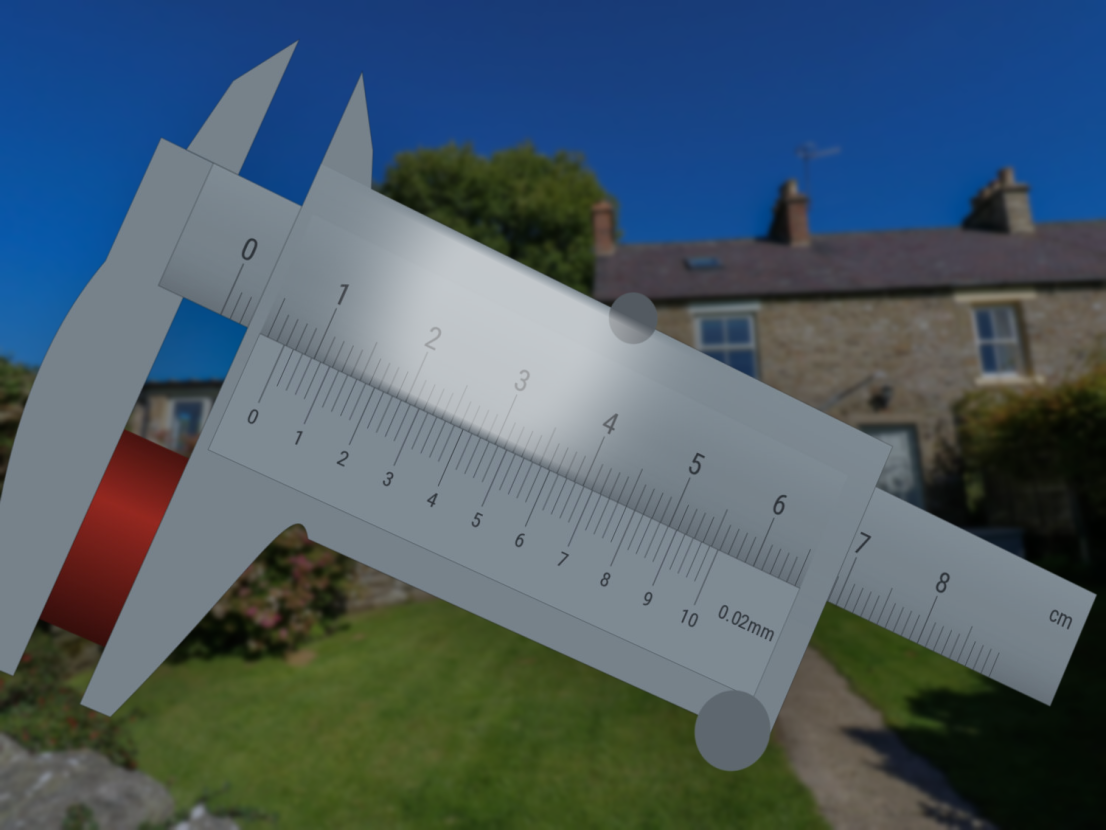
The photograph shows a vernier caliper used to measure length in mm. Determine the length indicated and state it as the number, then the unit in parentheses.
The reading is 6.8 (mm)
